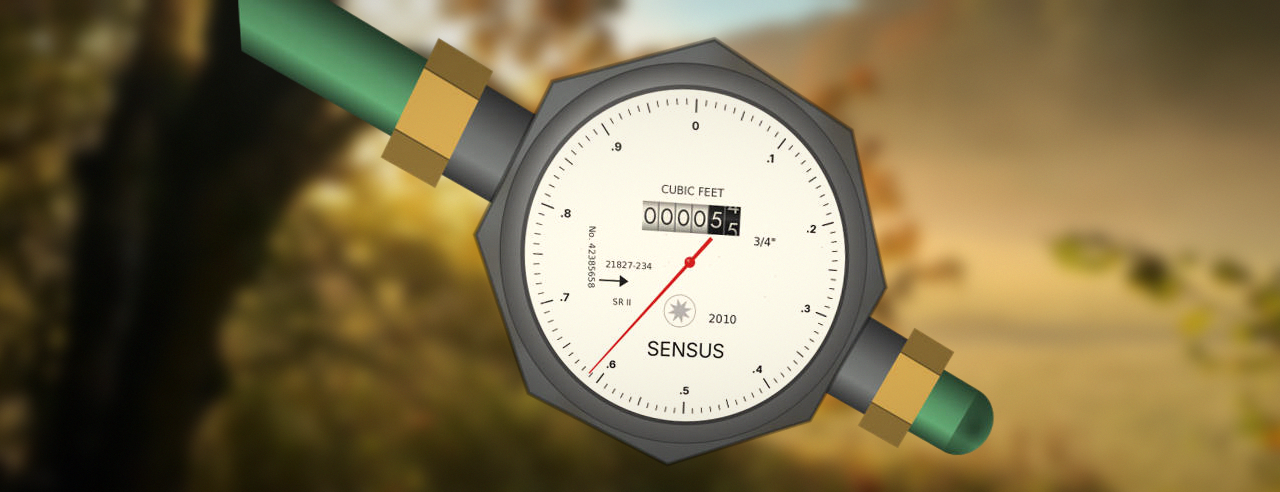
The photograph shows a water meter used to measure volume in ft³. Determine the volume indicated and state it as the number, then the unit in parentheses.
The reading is 54.61 (ft³)
